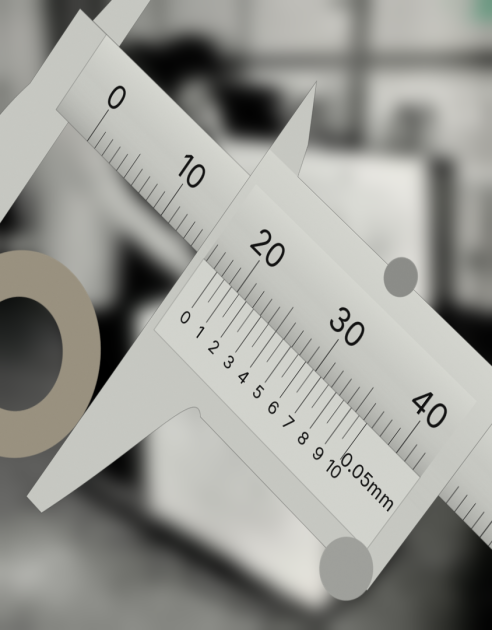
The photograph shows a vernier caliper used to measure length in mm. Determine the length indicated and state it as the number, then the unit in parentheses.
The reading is 17.4 (mm)
